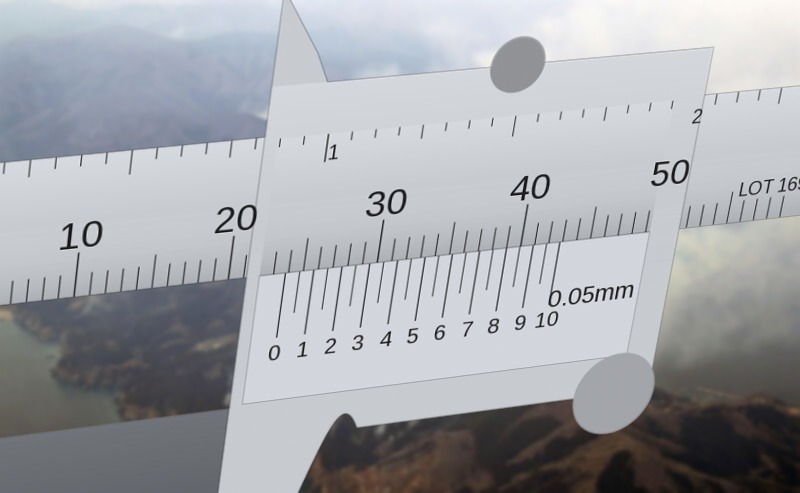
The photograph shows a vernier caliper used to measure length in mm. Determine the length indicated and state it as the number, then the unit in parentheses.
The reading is 23.8 (mm)
